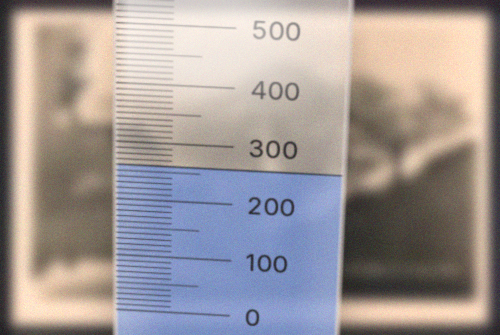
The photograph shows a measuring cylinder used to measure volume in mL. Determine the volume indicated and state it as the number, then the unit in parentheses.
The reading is 260 (mL)
